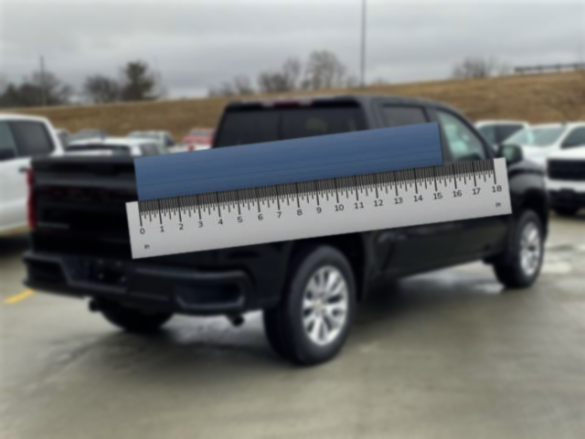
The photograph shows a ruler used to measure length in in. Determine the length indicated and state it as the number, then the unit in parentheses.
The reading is 15.5 (in)
